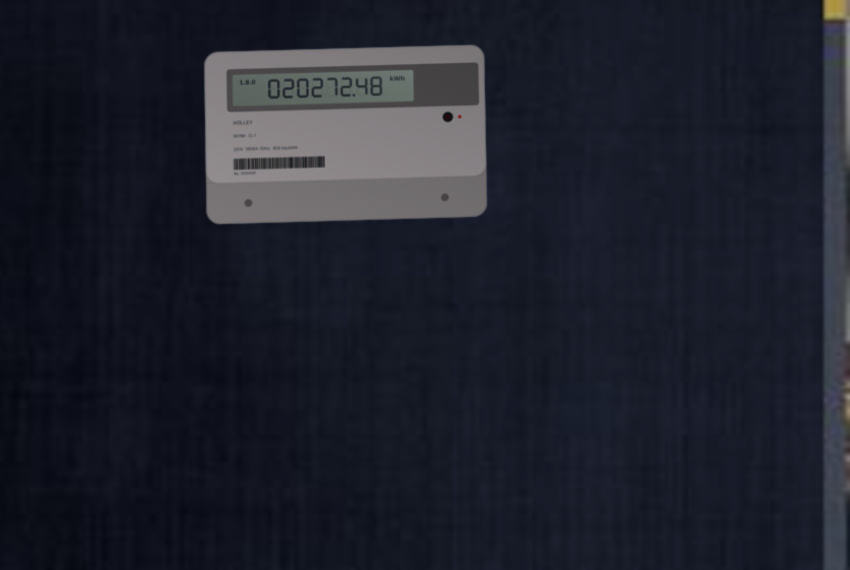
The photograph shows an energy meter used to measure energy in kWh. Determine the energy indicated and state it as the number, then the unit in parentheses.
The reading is 20272.48 (kWh)
